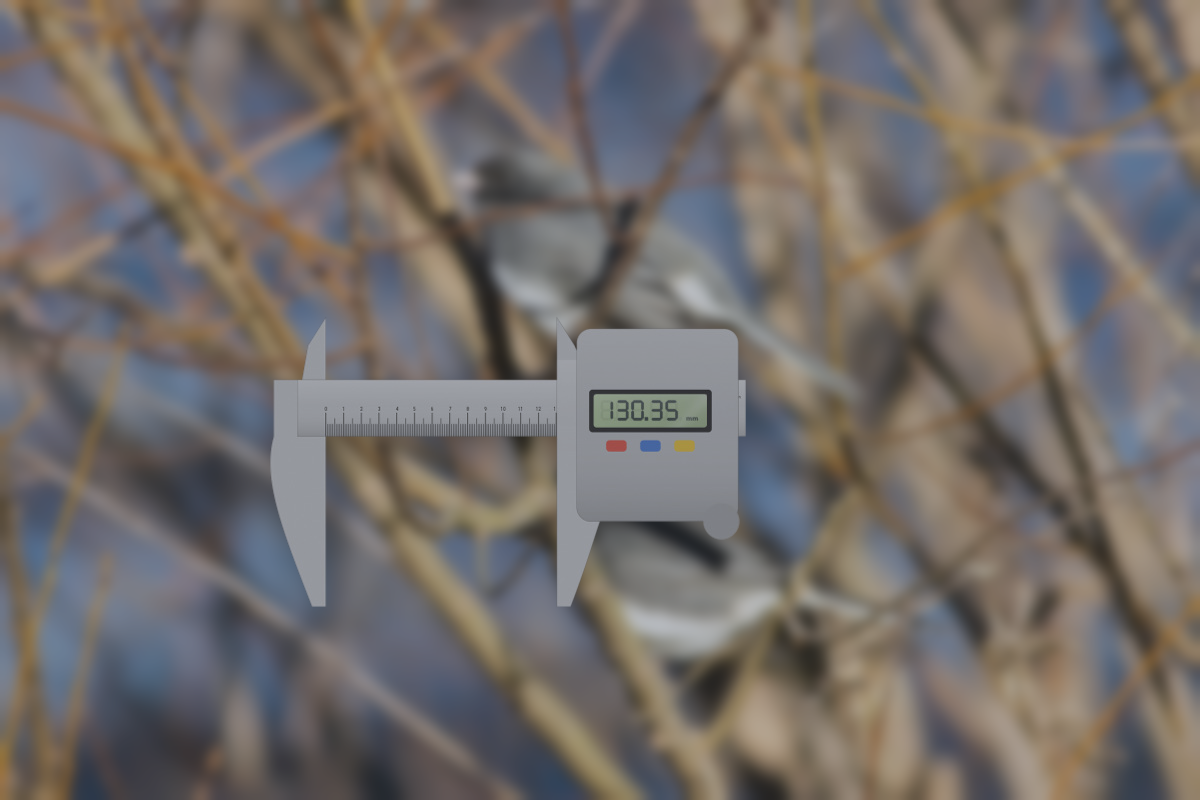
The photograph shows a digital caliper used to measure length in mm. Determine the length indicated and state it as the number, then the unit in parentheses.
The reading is 130.35 (mm)
